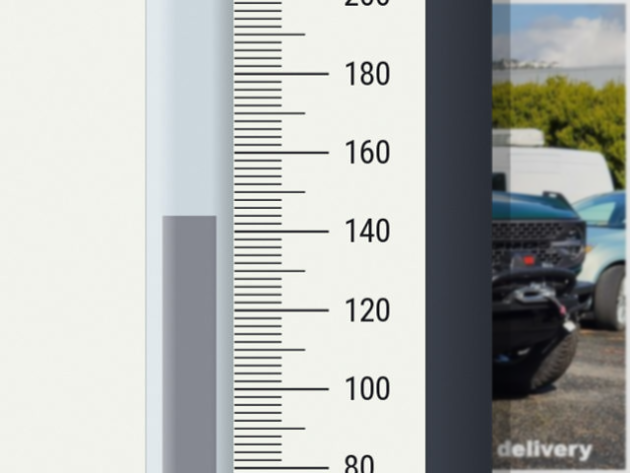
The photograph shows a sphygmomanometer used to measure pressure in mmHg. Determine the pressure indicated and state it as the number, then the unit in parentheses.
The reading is 144 (mmHg)
